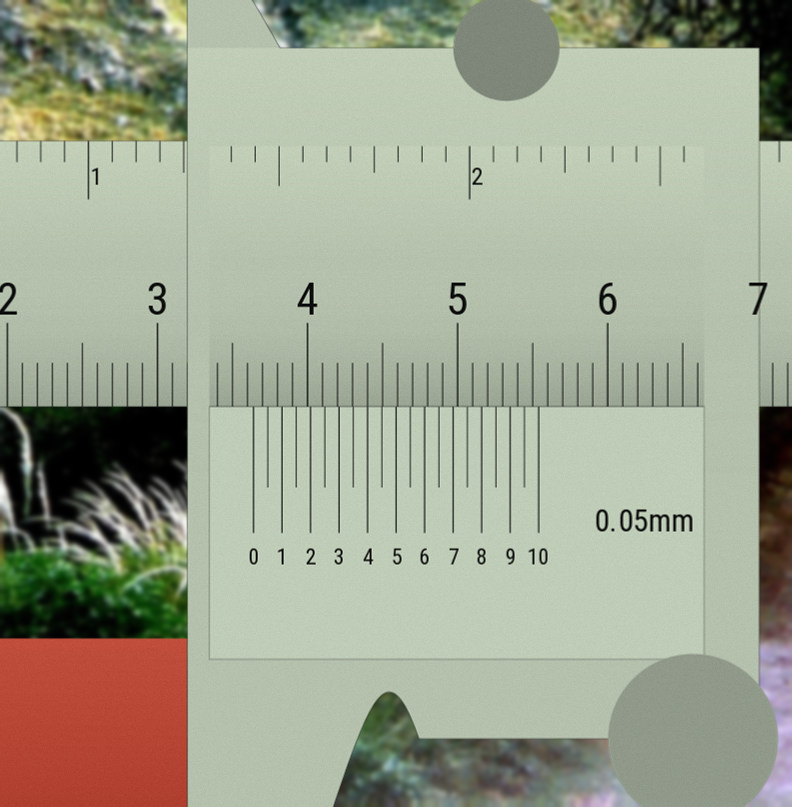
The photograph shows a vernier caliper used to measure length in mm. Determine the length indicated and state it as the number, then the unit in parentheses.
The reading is 36.4 (mm)
